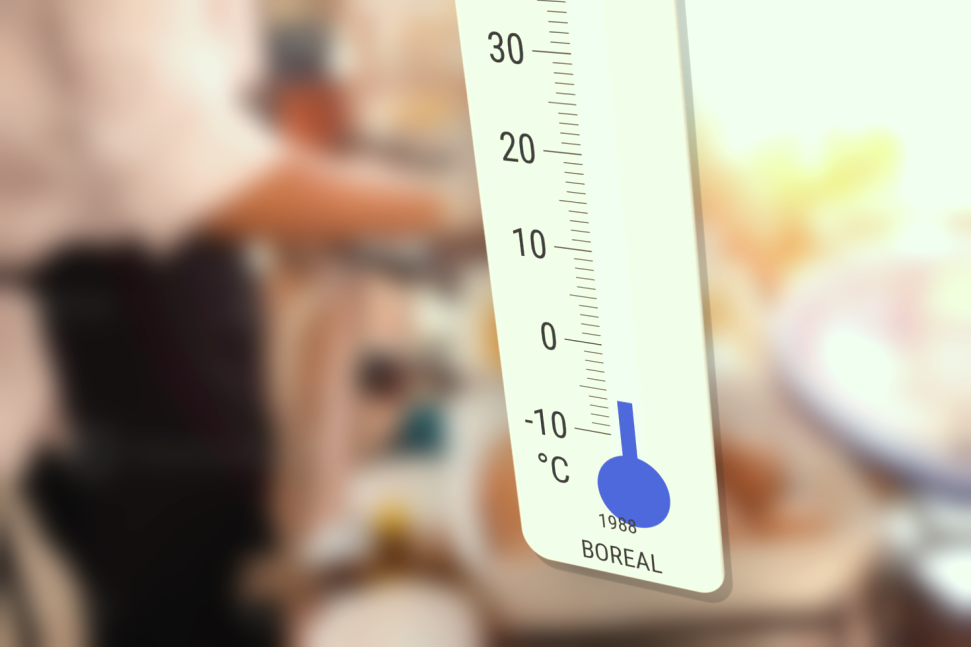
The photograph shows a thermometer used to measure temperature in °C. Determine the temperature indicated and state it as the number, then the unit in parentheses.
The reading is -6 (°C)
